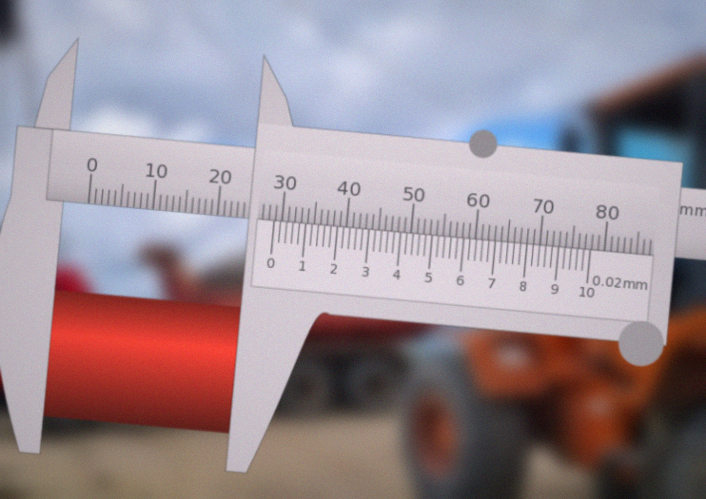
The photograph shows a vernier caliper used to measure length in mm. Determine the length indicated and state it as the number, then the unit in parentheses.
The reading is 28.8 (mm)
